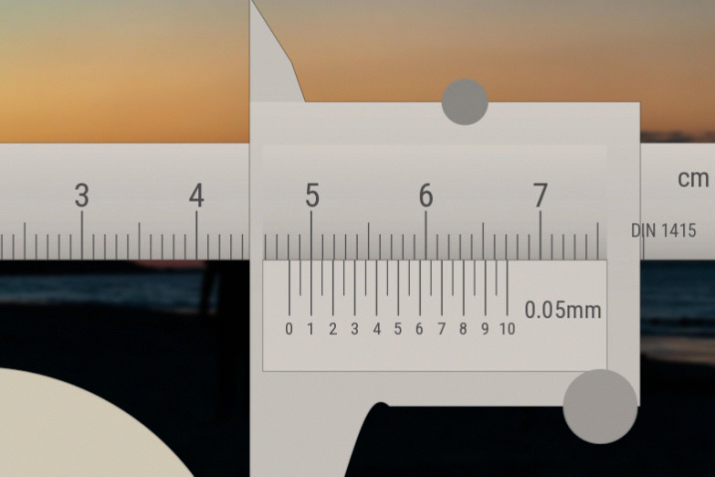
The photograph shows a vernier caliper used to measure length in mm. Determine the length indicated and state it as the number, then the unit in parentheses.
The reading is 48.1 (mm)
